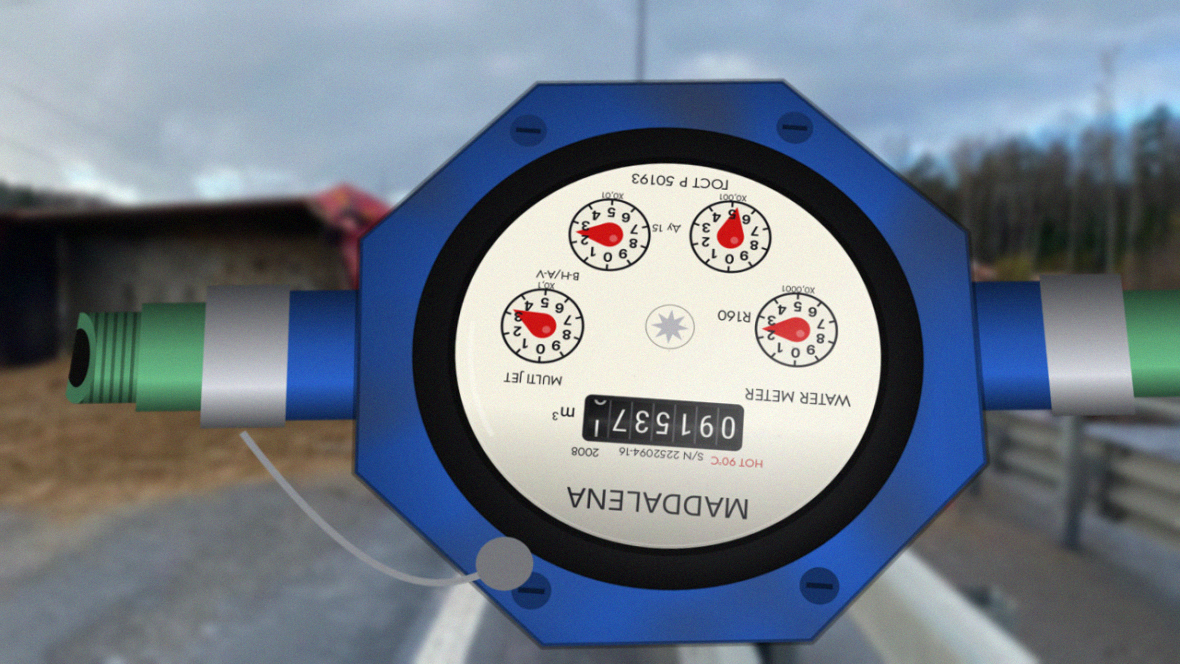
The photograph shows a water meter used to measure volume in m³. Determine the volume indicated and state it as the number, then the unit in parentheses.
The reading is 915371.3252 (m³)
